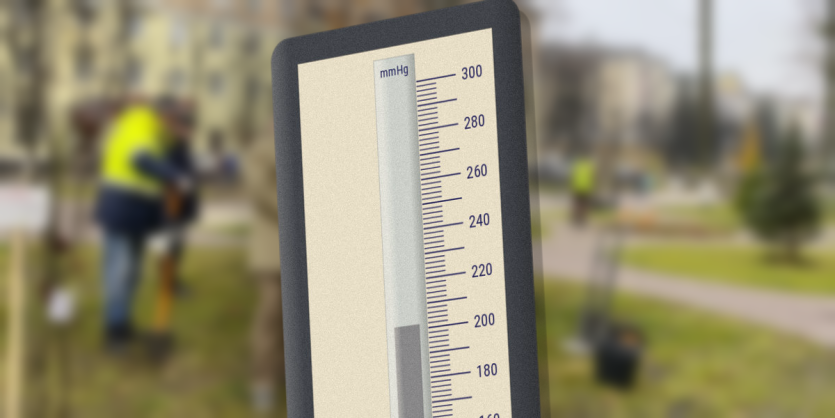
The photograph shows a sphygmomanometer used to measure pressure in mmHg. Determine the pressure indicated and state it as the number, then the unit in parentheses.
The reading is 202 (mmHg)
